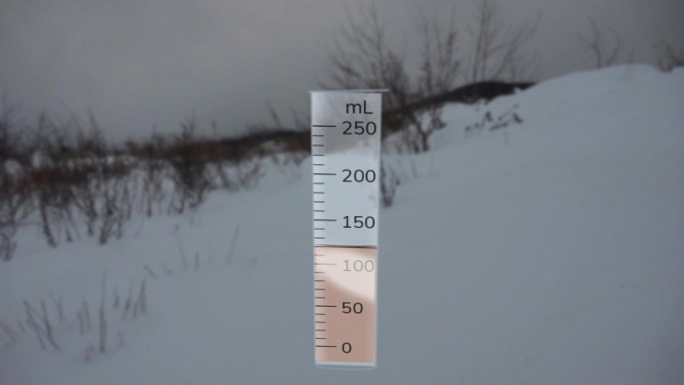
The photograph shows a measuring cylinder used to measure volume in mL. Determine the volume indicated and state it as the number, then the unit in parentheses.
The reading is 120 (mL)
